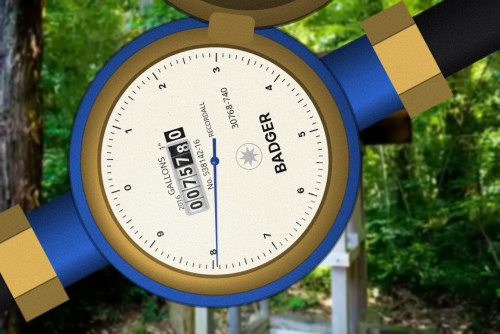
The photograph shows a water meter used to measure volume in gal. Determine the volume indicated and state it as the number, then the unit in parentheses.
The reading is 75777.9 (gal)
